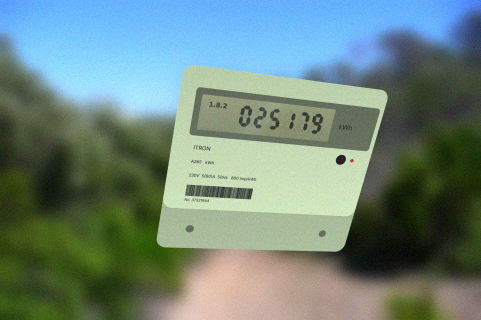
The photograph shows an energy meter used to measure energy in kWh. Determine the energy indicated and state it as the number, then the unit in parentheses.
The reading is 25179 (kWh)
